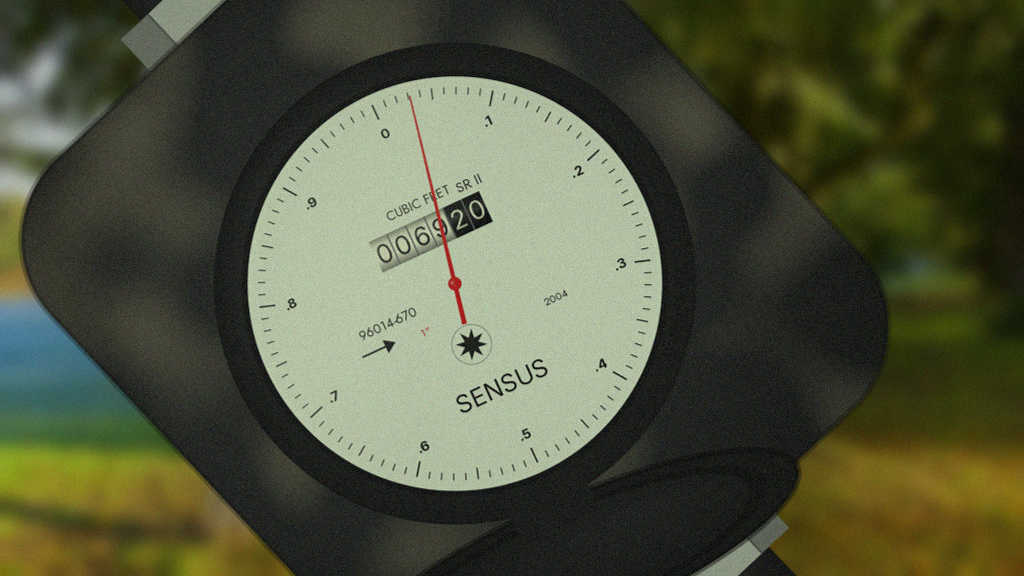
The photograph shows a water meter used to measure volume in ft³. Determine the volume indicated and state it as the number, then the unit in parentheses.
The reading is 6920.03 (ft³)
